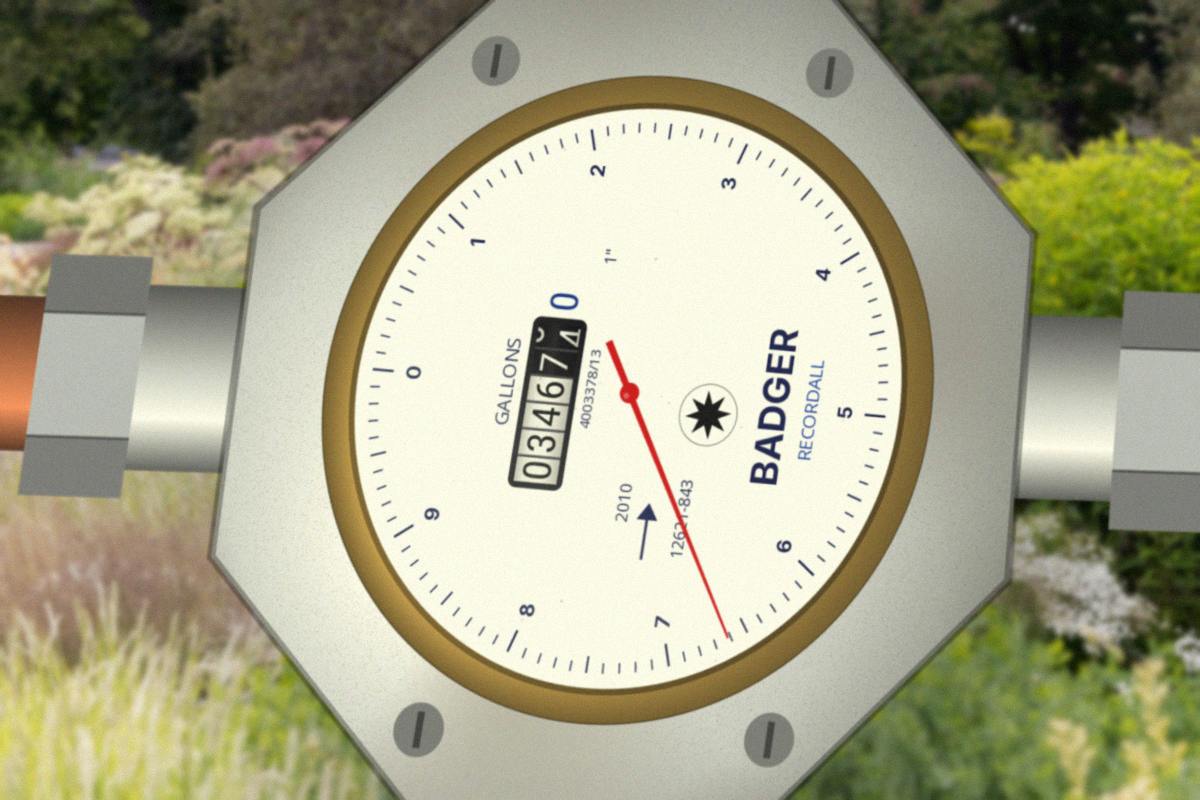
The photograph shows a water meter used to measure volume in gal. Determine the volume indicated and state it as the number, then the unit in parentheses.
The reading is 346736.6 (gal)
